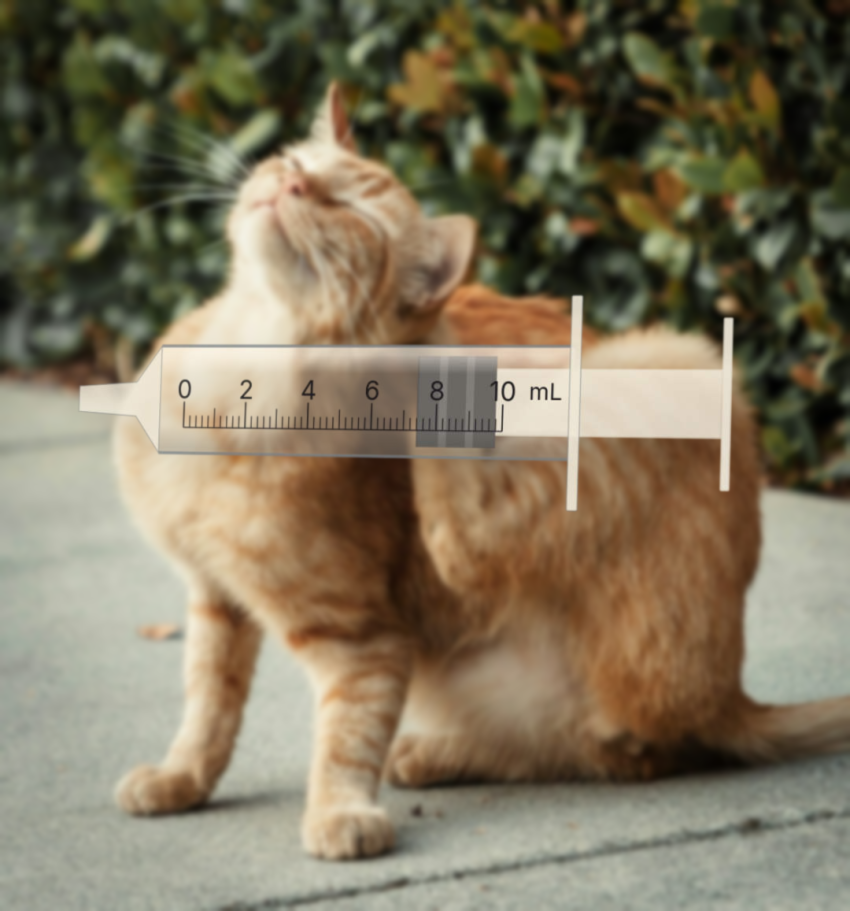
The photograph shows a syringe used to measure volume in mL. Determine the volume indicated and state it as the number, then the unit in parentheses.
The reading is 7.4 (mL)
